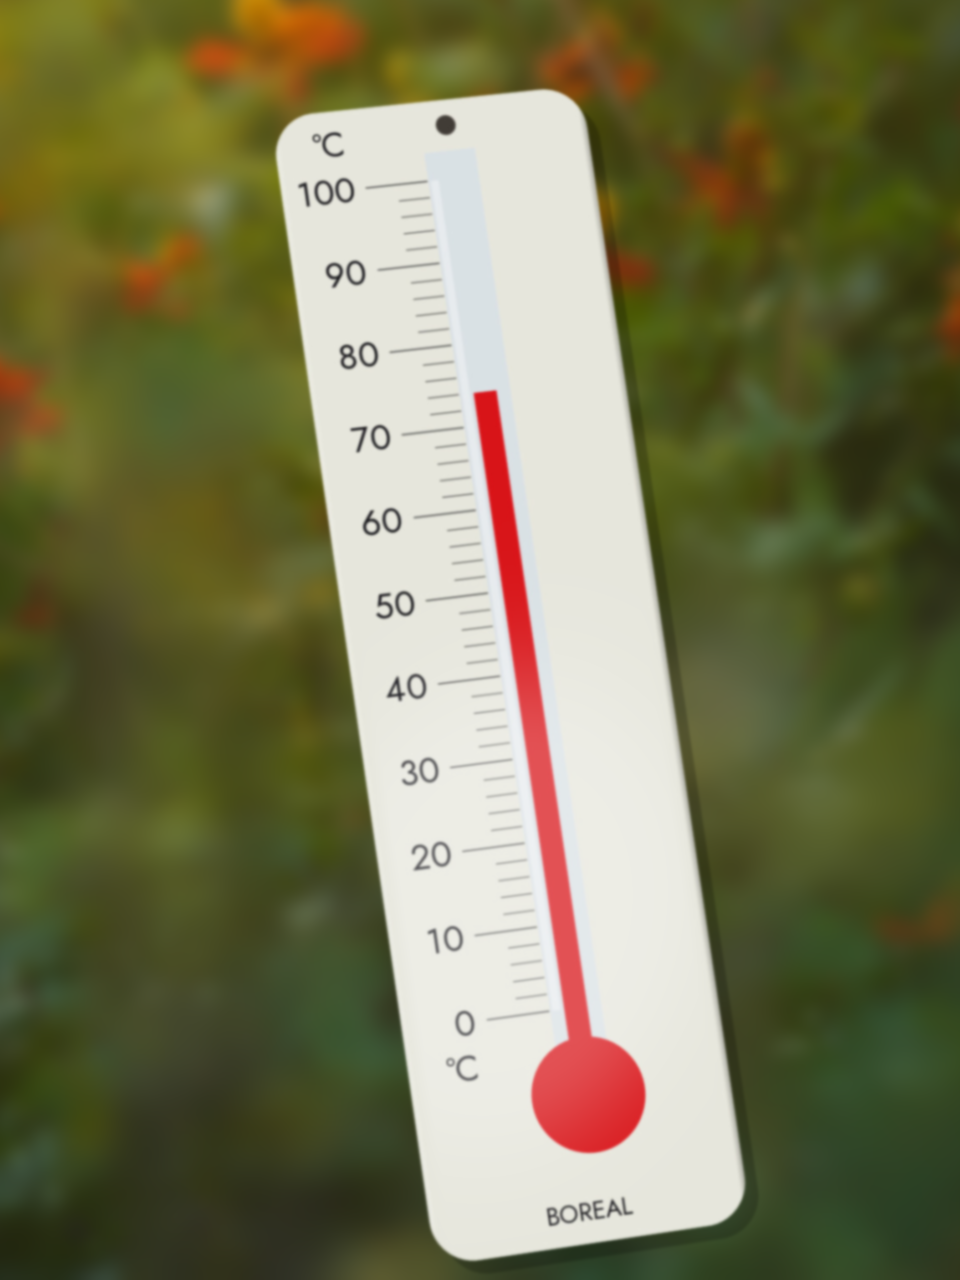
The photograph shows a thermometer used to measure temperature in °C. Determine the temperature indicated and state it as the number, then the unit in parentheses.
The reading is 74 (°C)
